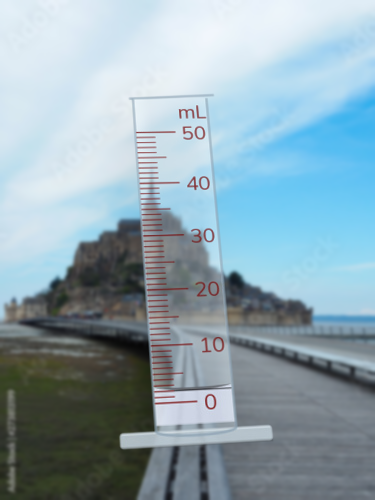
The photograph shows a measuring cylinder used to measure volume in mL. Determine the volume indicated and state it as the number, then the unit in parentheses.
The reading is 2 (mL)
